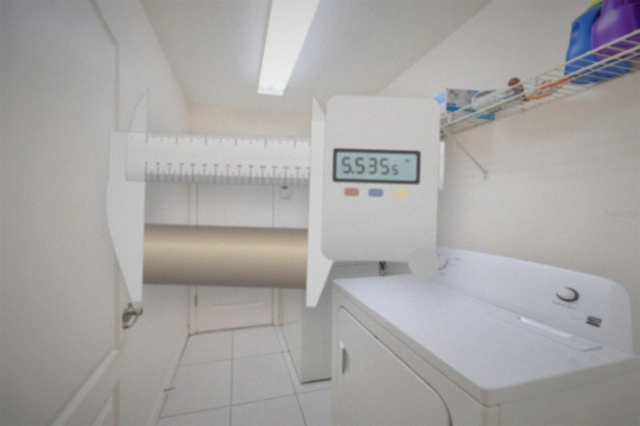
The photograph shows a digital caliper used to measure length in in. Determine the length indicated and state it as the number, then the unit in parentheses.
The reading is 5.5355 (in)
